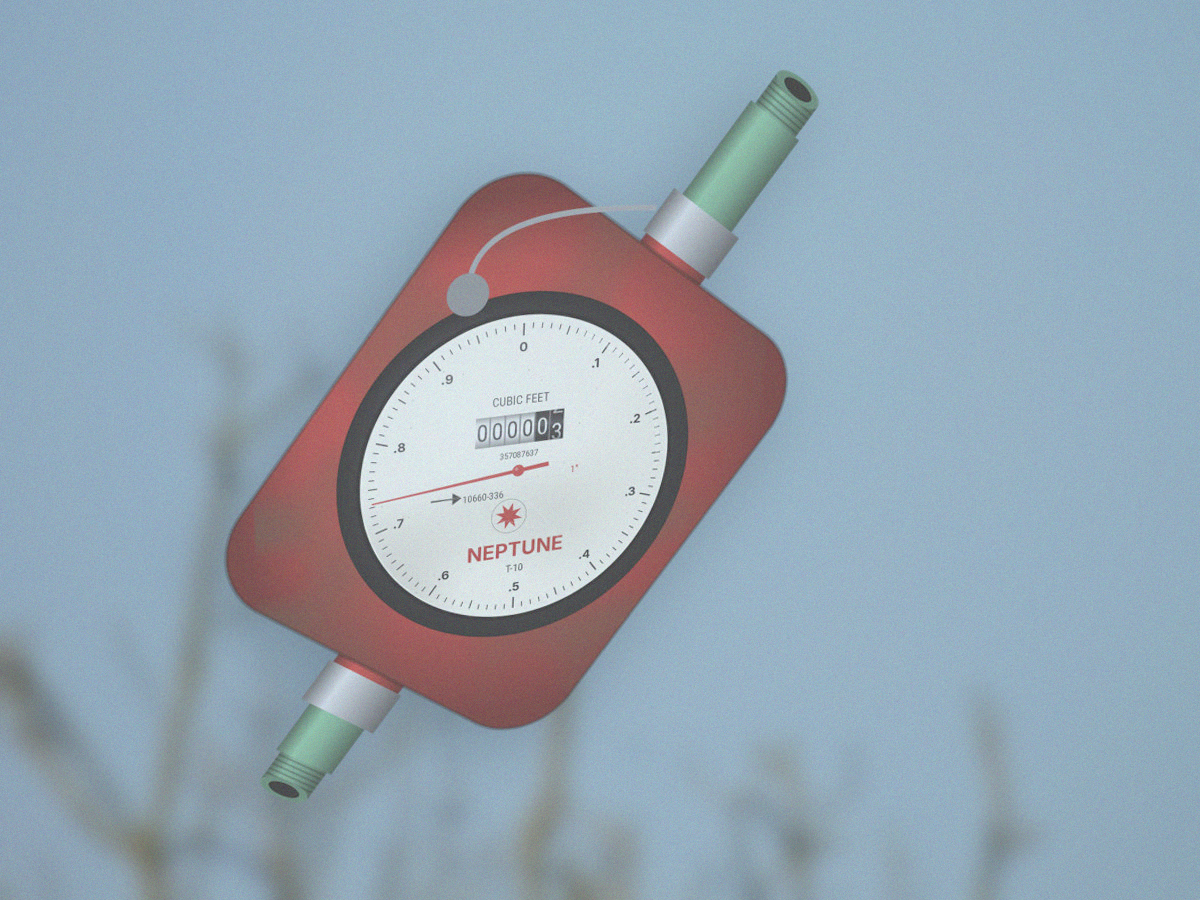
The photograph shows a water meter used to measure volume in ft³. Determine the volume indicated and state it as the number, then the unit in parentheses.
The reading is 2.73 (ft³)
